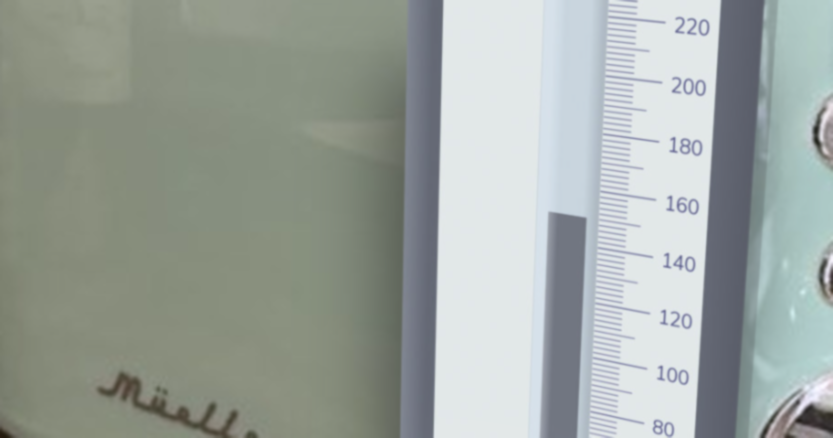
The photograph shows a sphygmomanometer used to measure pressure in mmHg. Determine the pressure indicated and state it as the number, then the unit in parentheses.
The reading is 150 (mmHg)
